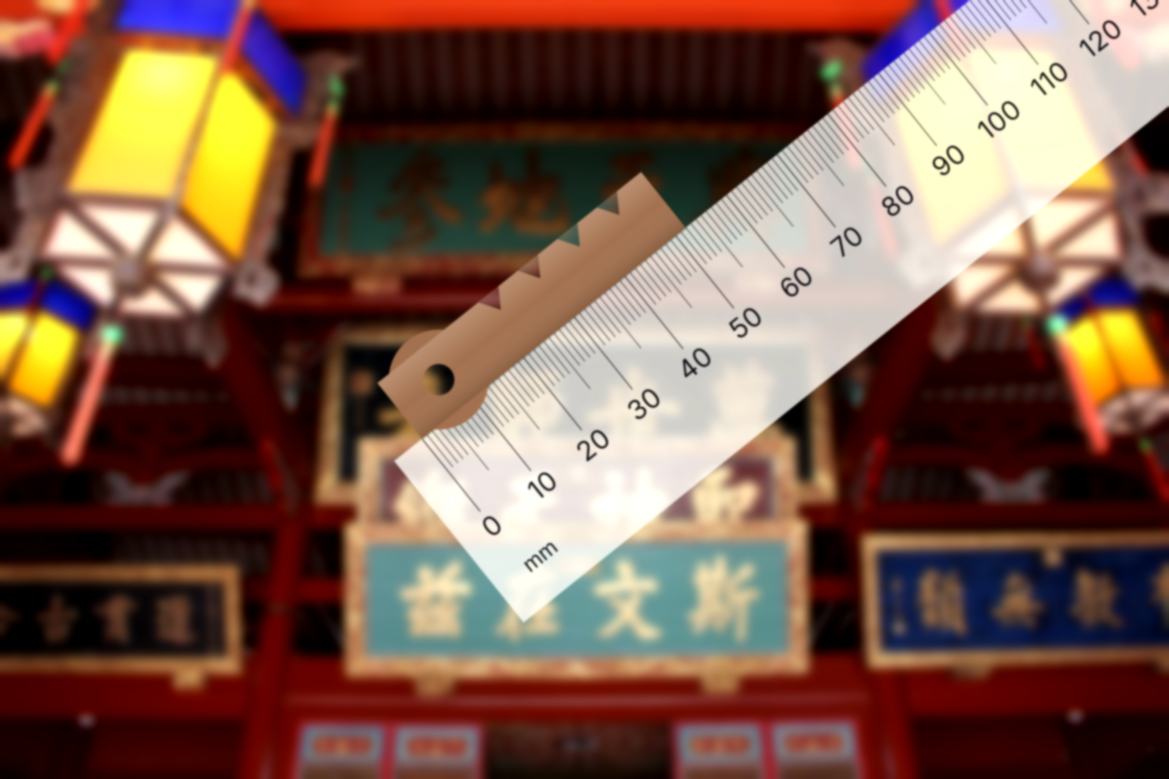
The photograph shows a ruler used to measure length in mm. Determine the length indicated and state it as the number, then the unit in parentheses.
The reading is 52 (mm)
